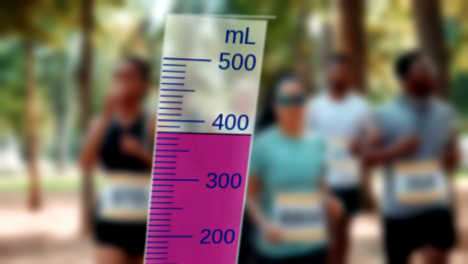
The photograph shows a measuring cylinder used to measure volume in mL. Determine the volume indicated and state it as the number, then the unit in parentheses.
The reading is 380 (mL)
